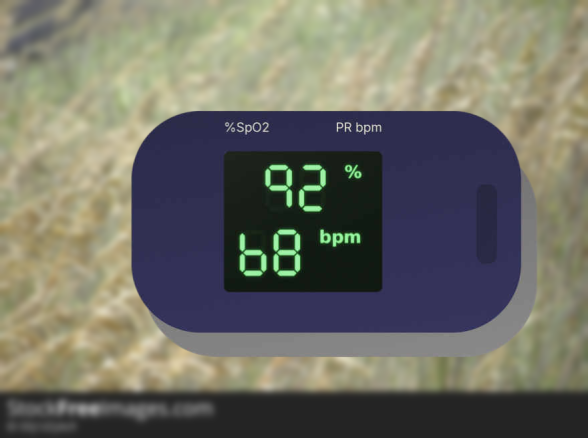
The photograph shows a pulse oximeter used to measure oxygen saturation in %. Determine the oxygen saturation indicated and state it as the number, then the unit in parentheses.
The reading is 92 (%)
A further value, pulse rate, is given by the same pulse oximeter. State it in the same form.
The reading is 68 (bpm)
